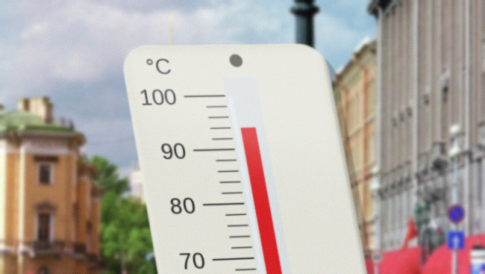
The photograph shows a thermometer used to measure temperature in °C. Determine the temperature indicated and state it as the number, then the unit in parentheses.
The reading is 94 (°C)
